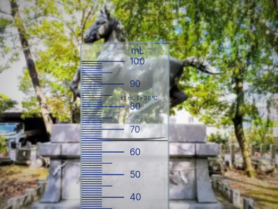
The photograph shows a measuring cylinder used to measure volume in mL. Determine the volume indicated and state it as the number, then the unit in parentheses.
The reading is 65 (mL)
